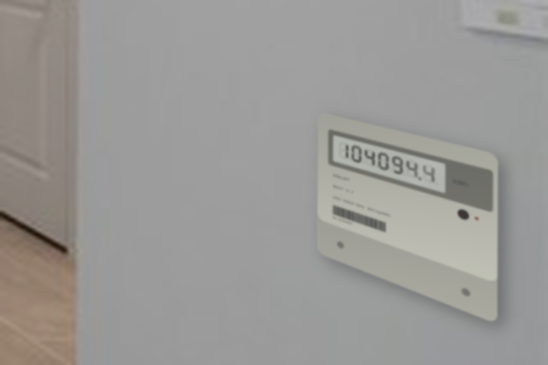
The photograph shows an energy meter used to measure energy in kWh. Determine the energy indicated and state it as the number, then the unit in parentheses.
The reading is 104094.4 (kWh)
